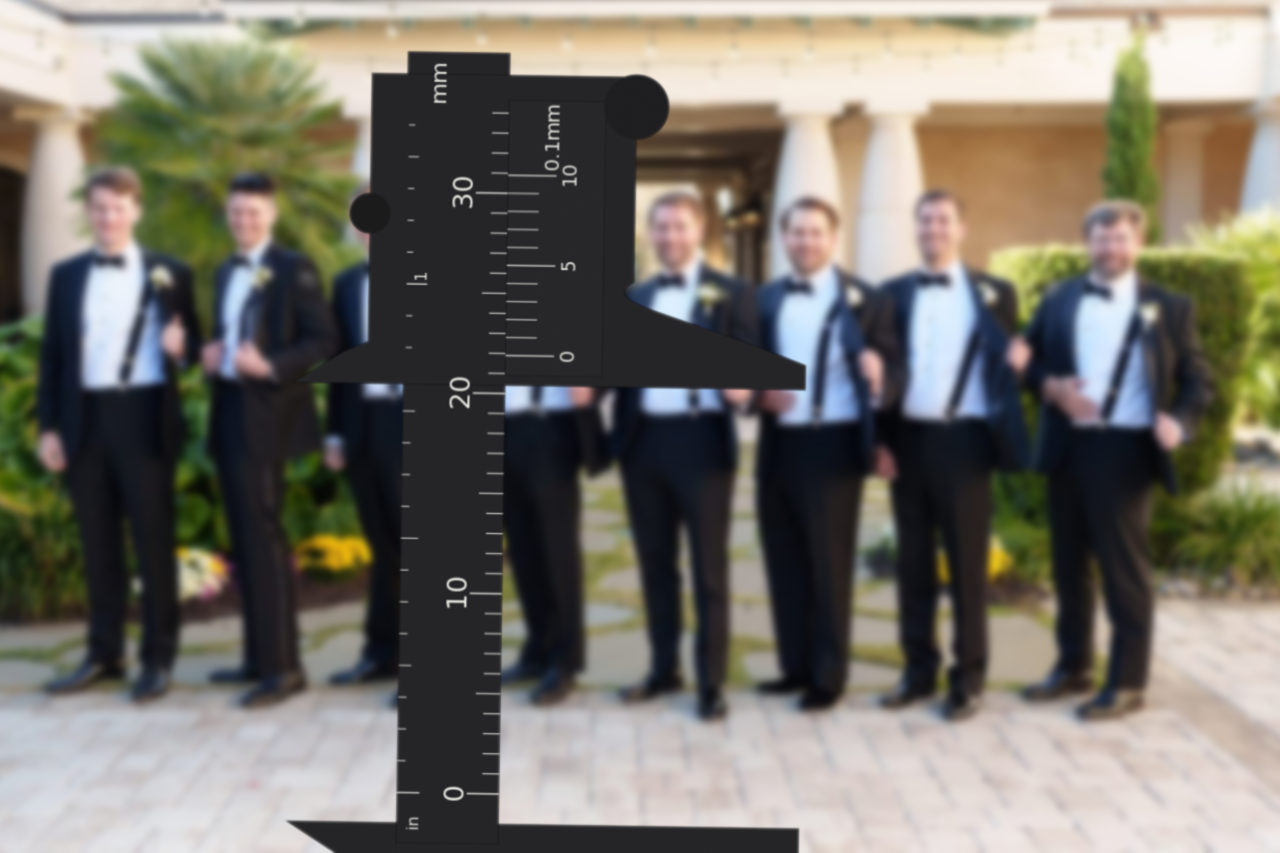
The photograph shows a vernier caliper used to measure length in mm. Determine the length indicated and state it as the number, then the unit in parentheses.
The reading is 21.9 (mm)
